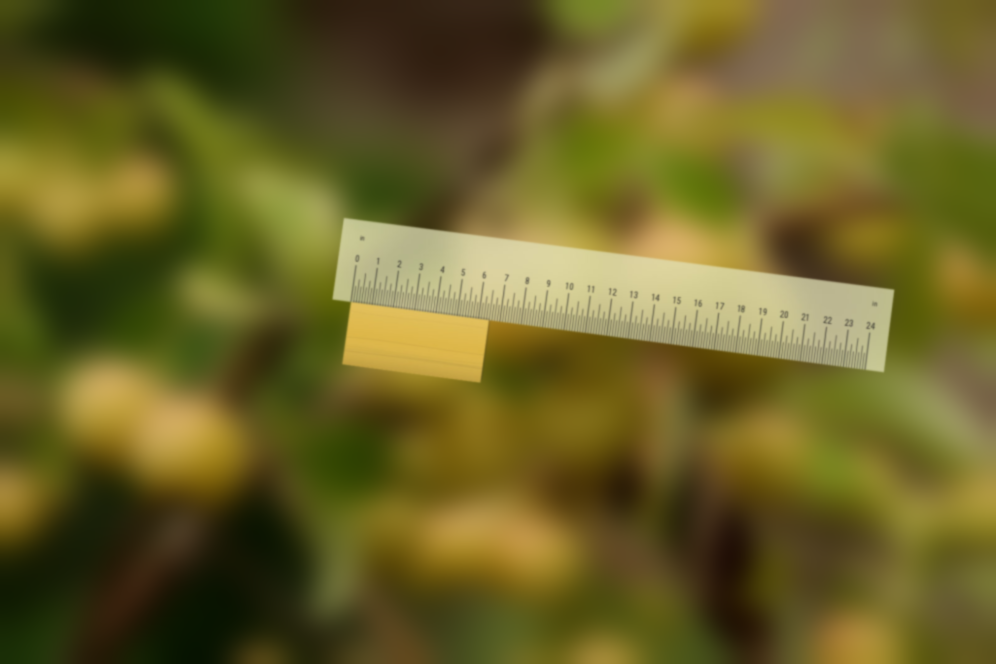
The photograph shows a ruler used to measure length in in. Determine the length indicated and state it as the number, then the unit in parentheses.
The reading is 6.5 (in)
